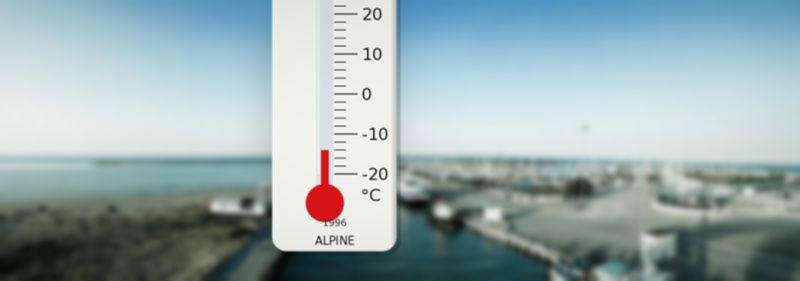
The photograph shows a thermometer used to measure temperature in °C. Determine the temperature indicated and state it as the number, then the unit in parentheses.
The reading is -14 (°C)
